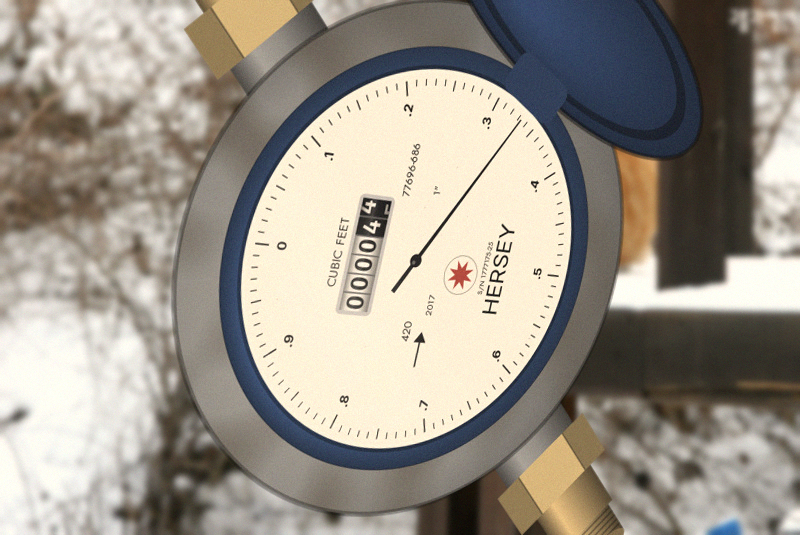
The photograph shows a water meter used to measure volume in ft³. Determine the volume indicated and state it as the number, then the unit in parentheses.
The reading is 44.33 (ft³)
